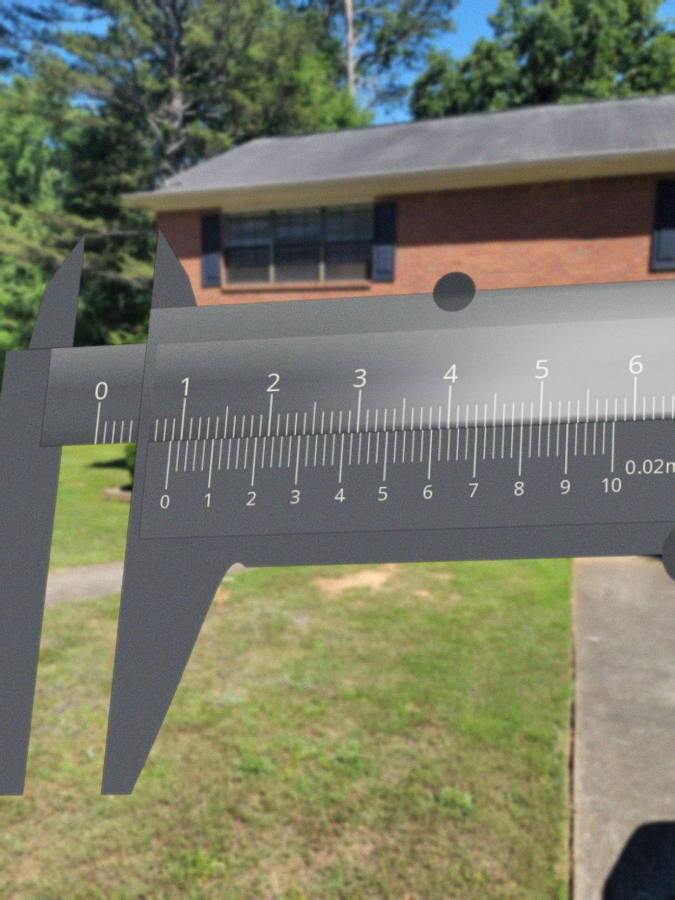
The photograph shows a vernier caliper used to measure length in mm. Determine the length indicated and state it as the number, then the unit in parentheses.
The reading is 8.8 (mm)
